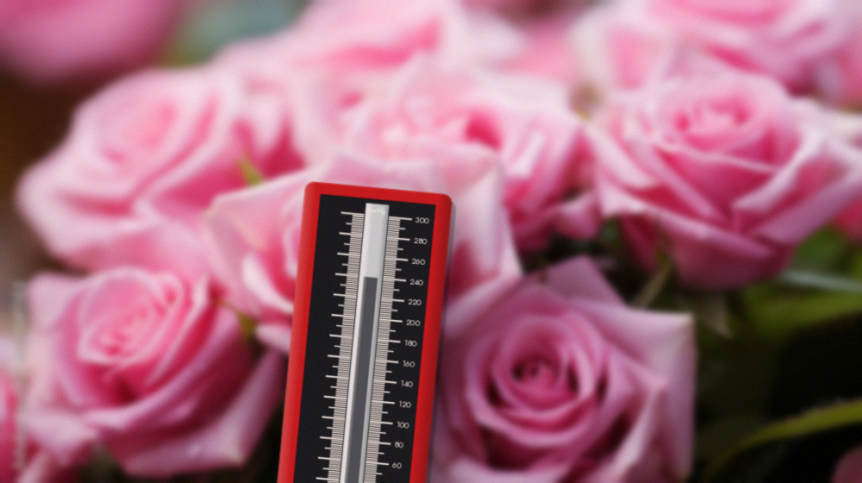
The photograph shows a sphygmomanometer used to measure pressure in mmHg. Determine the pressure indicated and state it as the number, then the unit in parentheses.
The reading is 240 (mmHg)
